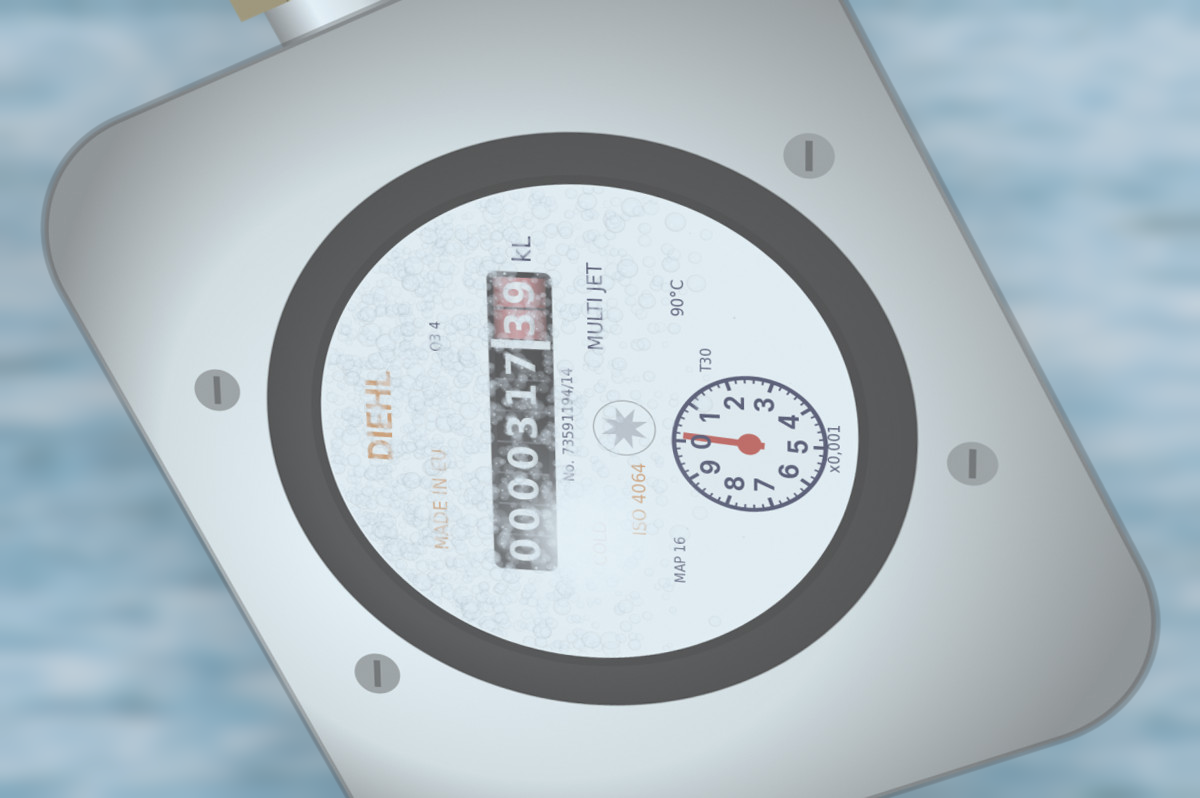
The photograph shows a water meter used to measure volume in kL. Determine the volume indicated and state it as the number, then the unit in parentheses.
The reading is 317.390 (kL)
